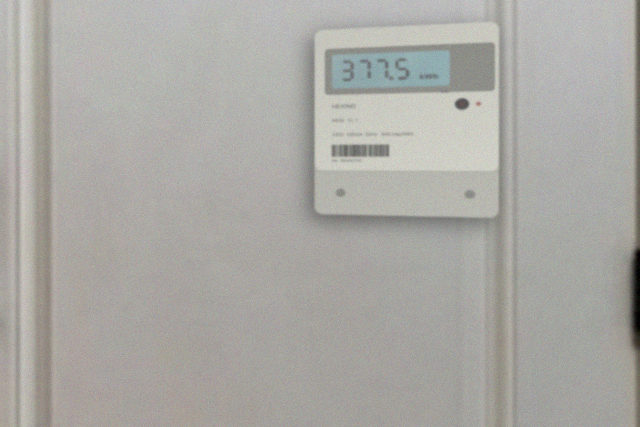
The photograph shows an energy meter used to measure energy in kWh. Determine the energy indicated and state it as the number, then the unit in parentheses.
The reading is 377.5 (kWh)
